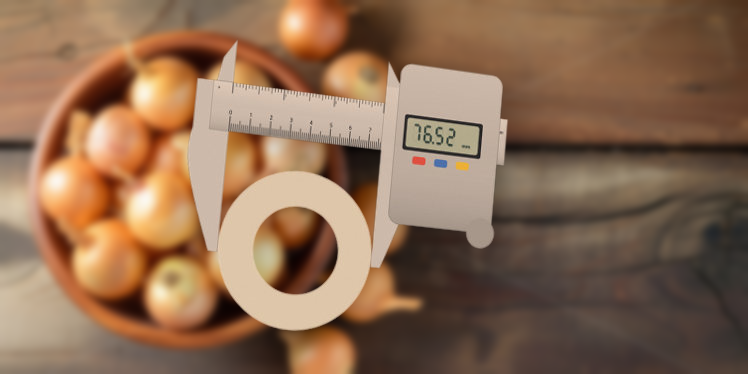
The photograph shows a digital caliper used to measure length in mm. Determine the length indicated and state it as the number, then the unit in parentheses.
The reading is 76.52 (mm)
